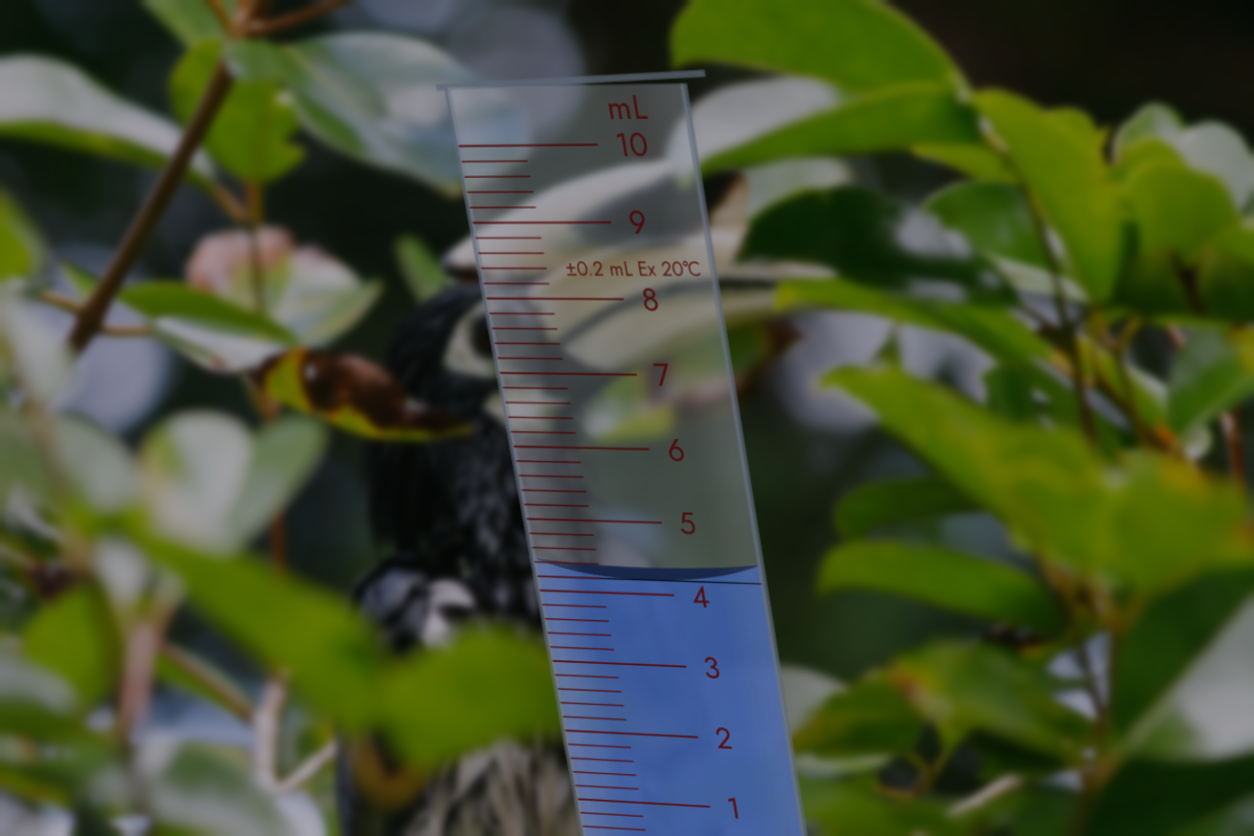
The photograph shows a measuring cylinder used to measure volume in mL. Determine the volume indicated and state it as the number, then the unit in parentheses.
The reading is 4.2 (mL)
